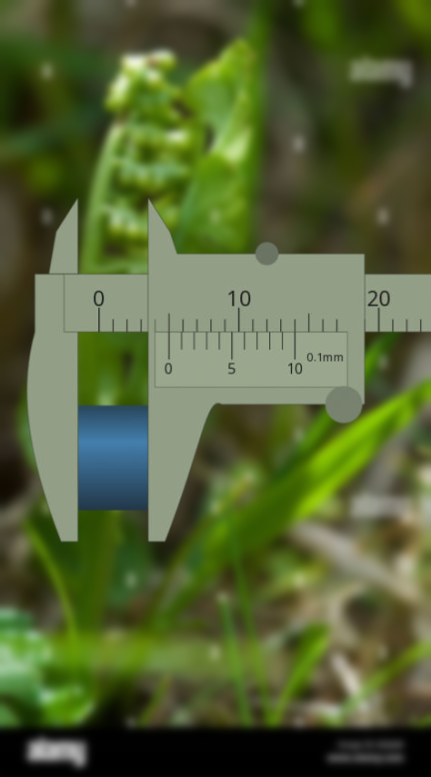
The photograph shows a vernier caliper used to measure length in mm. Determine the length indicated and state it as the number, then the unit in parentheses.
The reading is 5.0 (mm)
